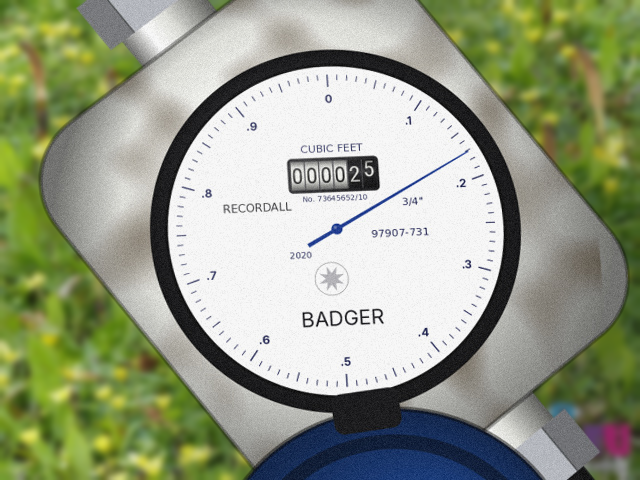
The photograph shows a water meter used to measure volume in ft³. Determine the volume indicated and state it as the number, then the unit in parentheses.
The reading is 25.17 (ft³)
